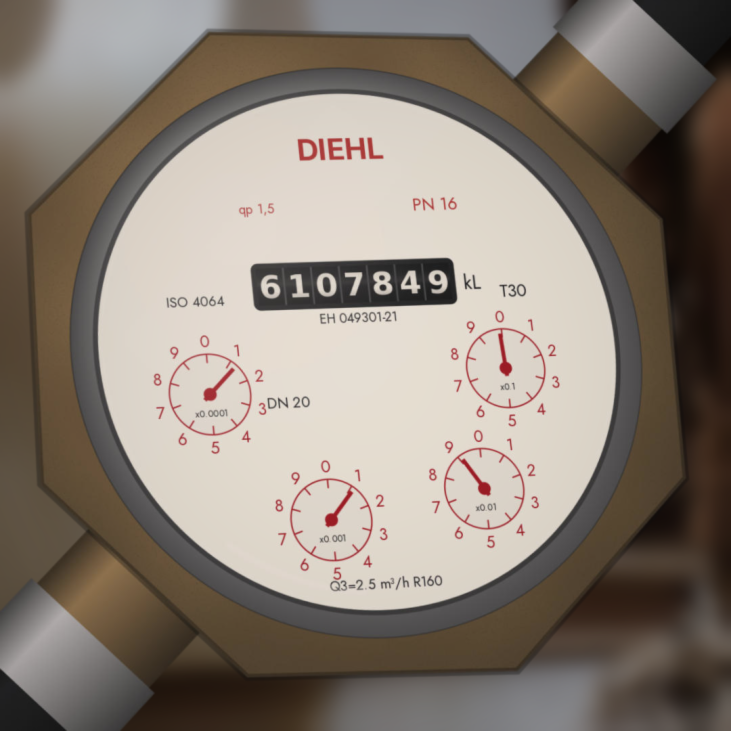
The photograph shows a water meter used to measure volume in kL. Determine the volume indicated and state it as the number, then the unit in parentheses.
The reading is 6107848.9911 (kL)
